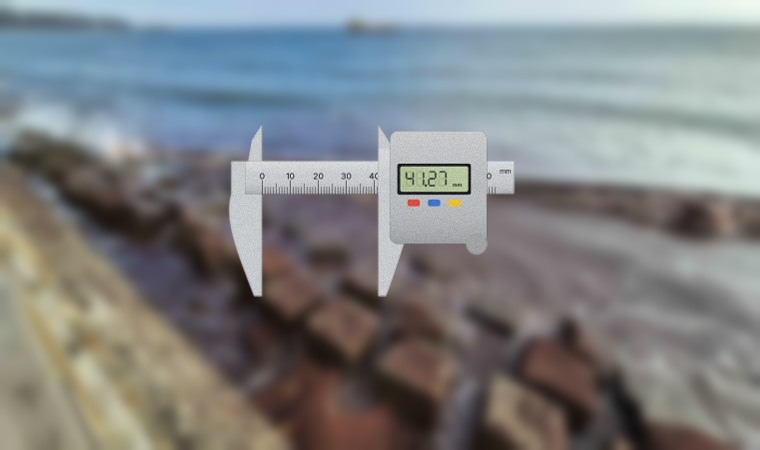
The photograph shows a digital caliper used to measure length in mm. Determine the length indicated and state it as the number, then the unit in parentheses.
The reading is 41.27 (mm)
